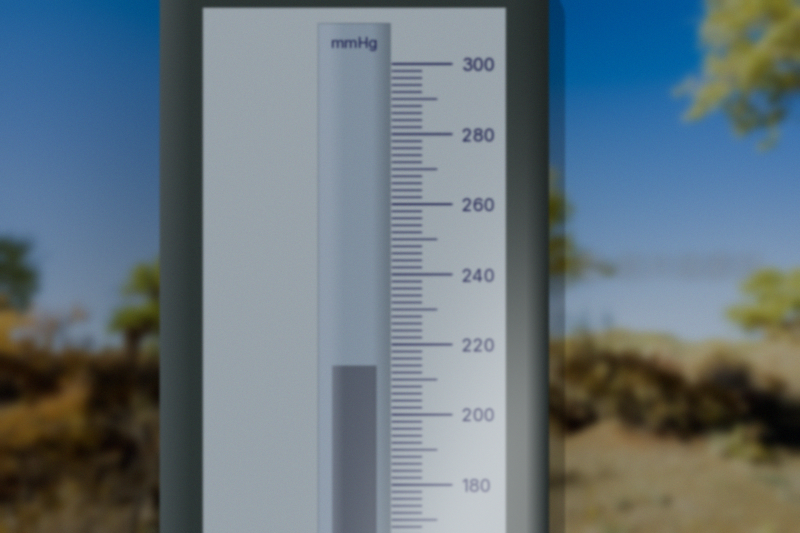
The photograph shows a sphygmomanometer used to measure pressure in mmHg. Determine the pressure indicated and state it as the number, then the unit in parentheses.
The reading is 214 (mmHg)
